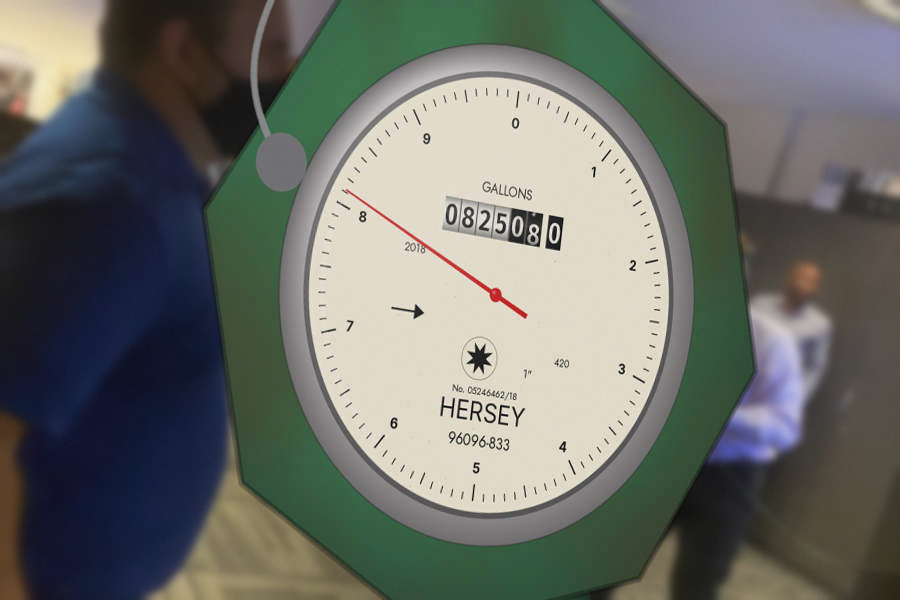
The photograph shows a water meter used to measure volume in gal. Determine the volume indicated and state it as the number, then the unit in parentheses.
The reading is 825078.1 (gal)
